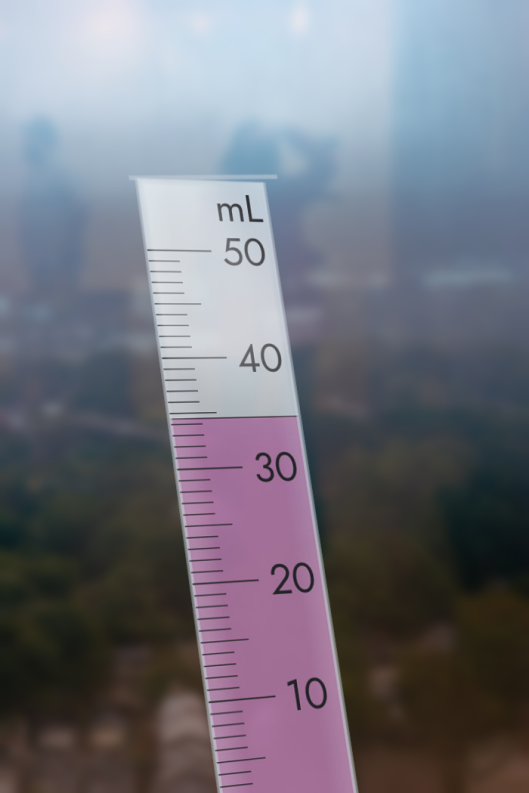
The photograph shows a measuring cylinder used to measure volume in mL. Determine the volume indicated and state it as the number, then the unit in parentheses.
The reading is 34.5 (mL)
